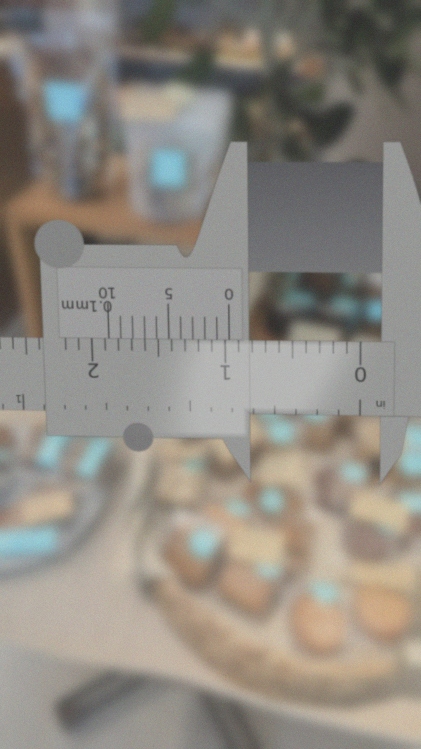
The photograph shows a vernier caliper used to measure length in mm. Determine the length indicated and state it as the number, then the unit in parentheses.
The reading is 9.7 (mm)
